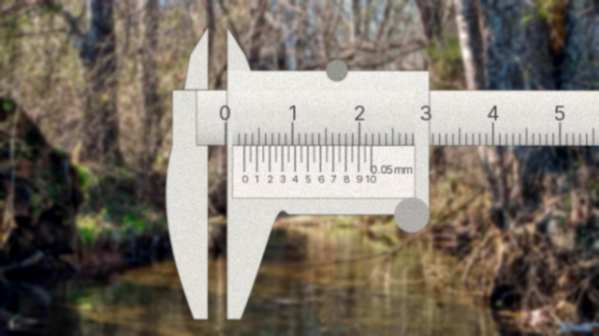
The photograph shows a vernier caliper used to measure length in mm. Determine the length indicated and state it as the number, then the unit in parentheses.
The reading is 2.8 (mm)
